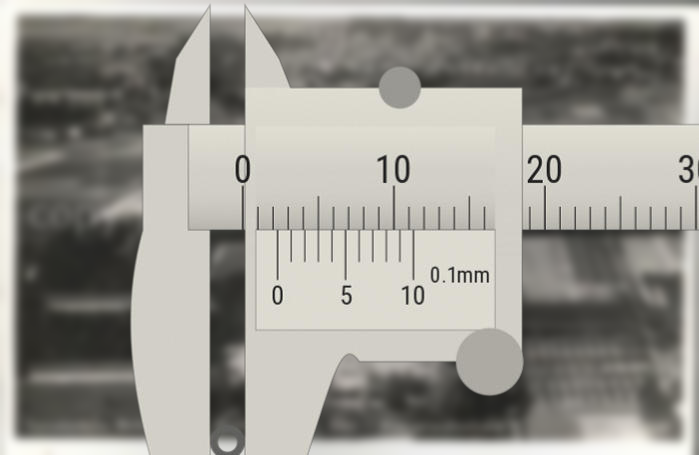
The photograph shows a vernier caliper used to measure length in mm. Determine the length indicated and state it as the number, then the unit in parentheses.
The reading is 2.3 (mm)
